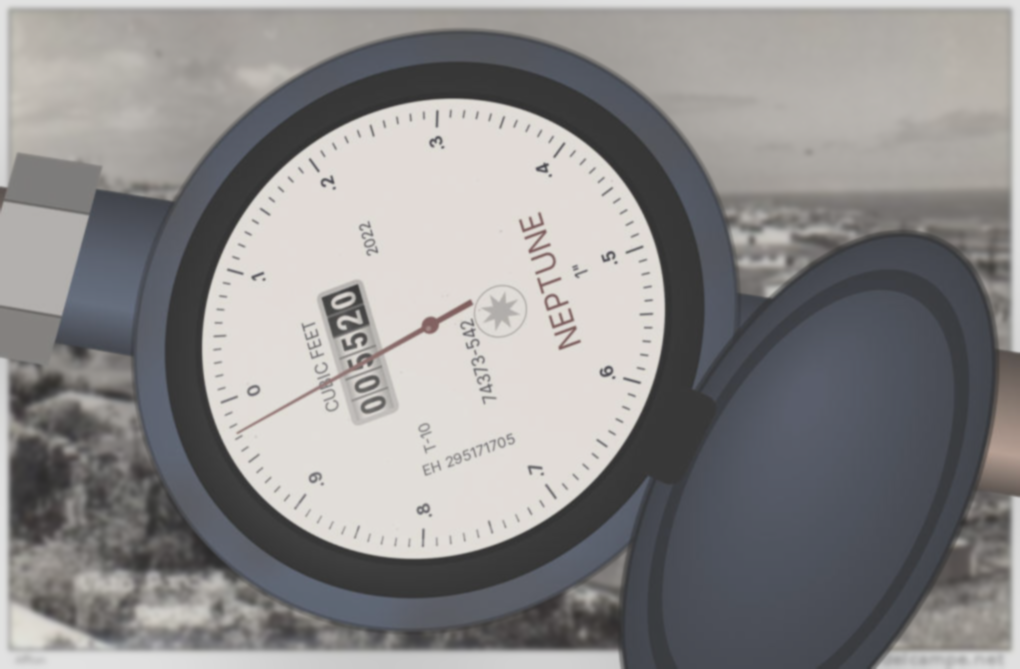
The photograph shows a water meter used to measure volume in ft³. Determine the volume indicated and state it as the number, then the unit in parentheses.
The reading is 5519.97 (ft³)
